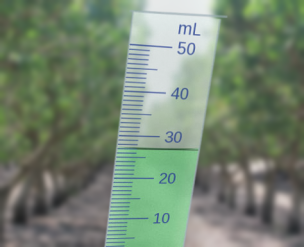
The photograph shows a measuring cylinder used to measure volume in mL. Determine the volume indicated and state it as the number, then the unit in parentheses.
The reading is 27 (mL)
